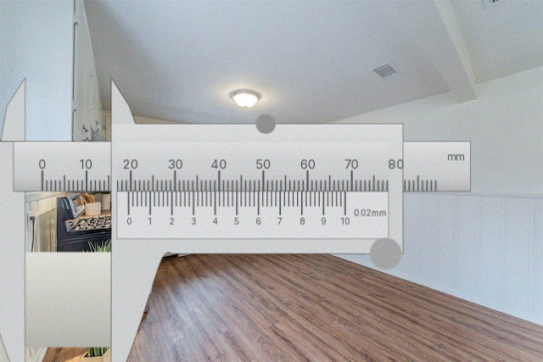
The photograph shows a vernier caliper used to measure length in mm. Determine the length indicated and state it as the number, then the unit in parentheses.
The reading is 19.5 (mm)
